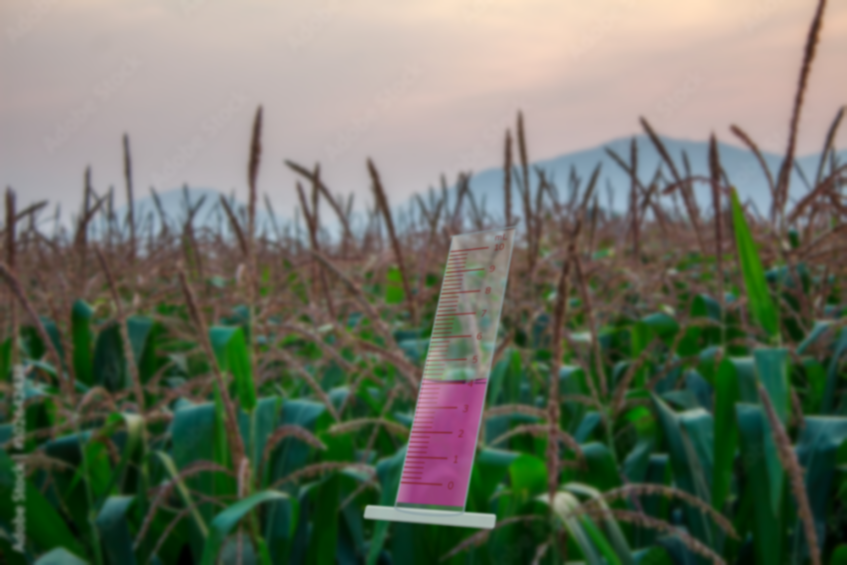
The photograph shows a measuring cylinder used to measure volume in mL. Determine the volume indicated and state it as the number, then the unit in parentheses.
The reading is 4 (mL)
